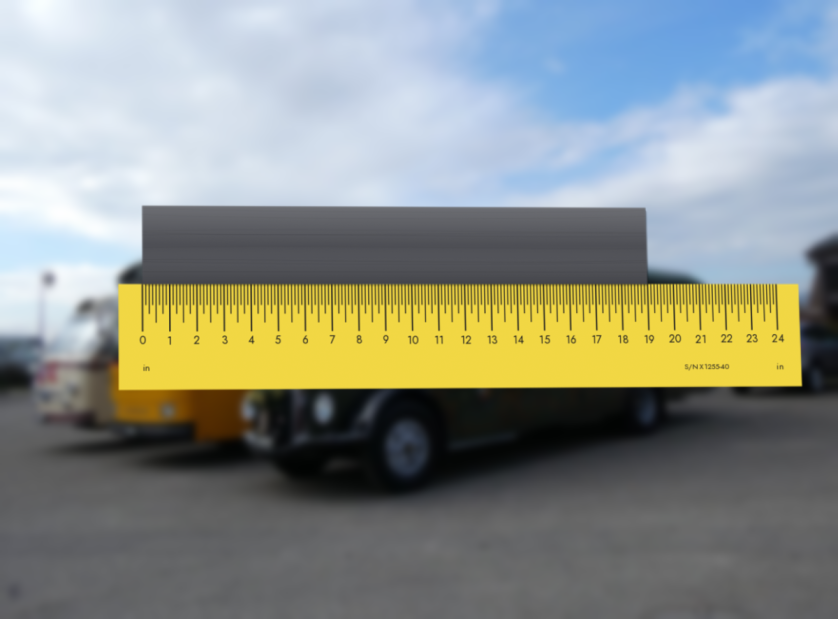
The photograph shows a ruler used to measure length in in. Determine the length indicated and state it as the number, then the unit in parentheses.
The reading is 19 (in)
